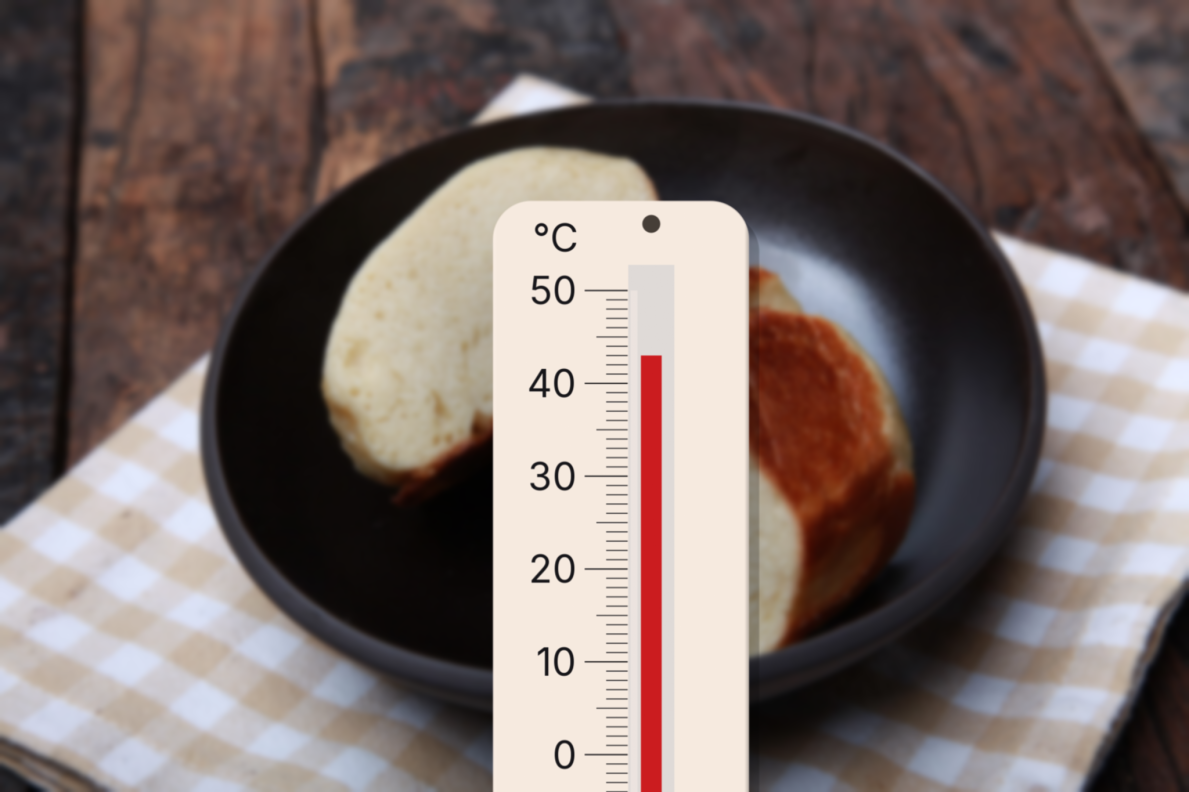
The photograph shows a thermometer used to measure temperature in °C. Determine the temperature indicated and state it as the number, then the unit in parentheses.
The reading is 43 (°C)
